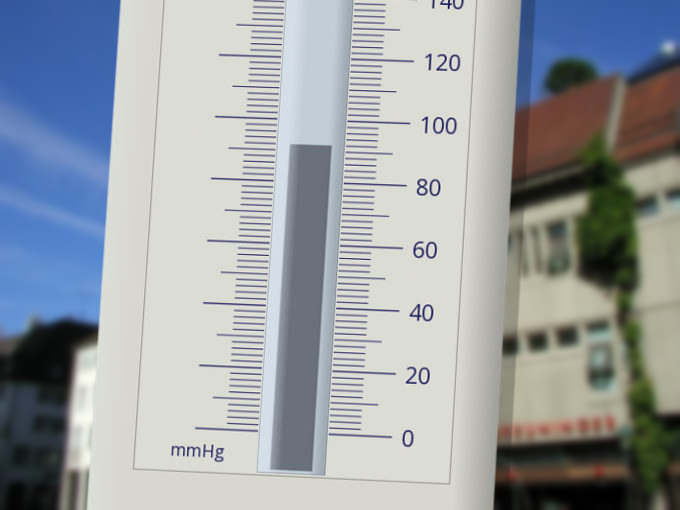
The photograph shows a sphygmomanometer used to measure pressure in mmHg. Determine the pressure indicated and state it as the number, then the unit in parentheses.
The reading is 92 (mmHg)
